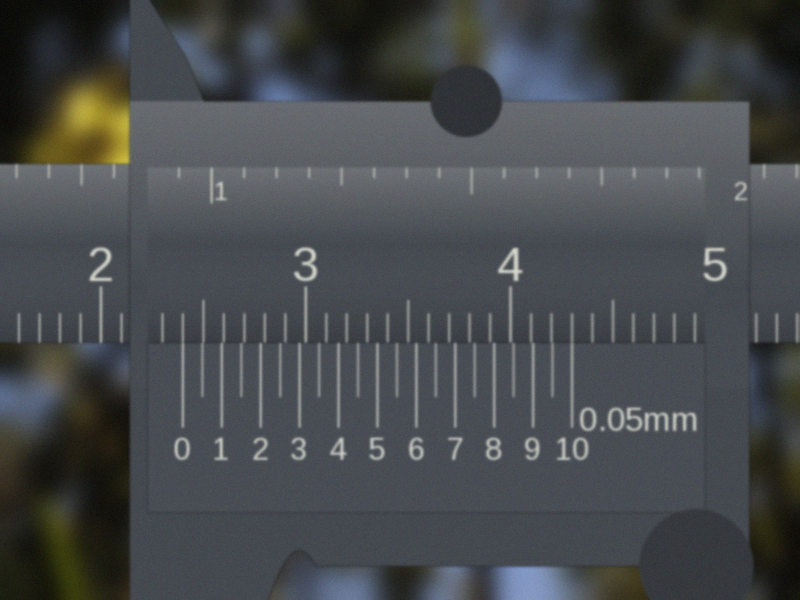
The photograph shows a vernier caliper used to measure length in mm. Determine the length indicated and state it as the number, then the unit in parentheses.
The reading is 24.0 (mm)
